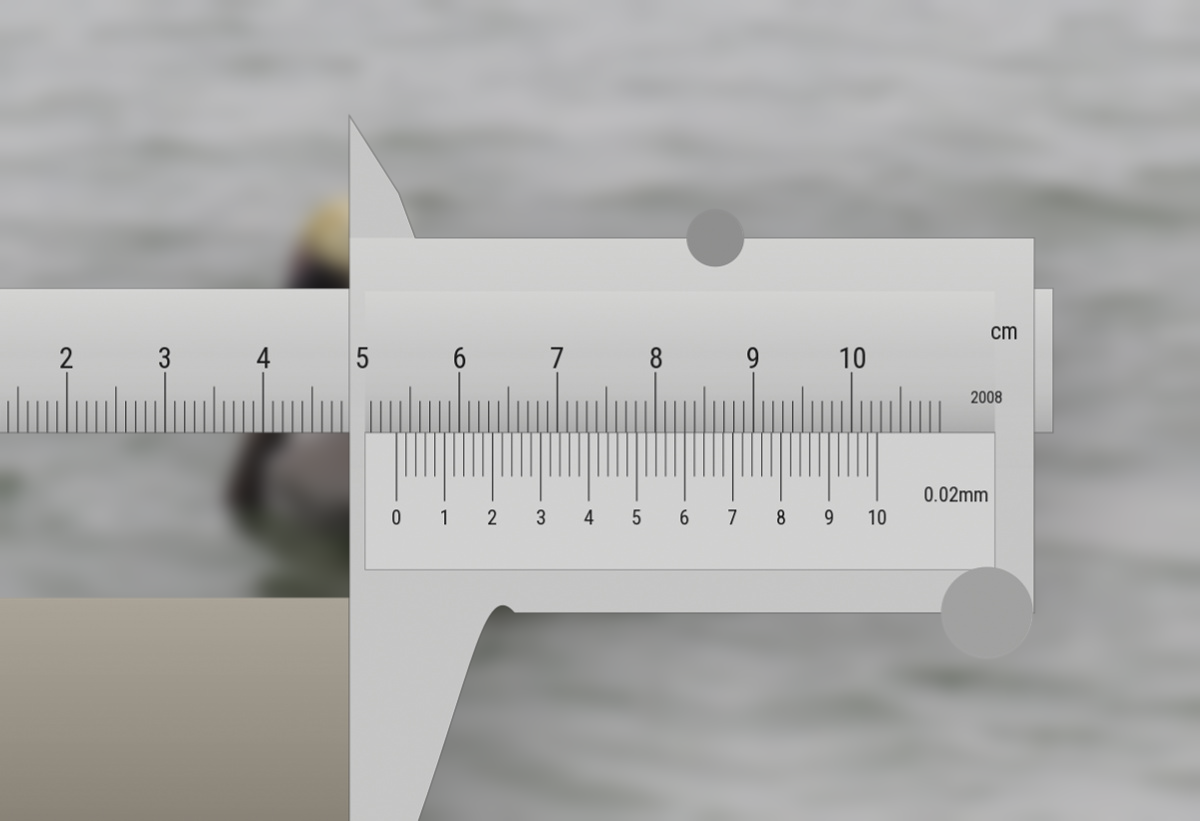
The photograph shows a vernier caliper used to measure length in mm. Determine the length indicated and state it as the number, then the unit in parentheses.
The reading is 53.6 (mm)
